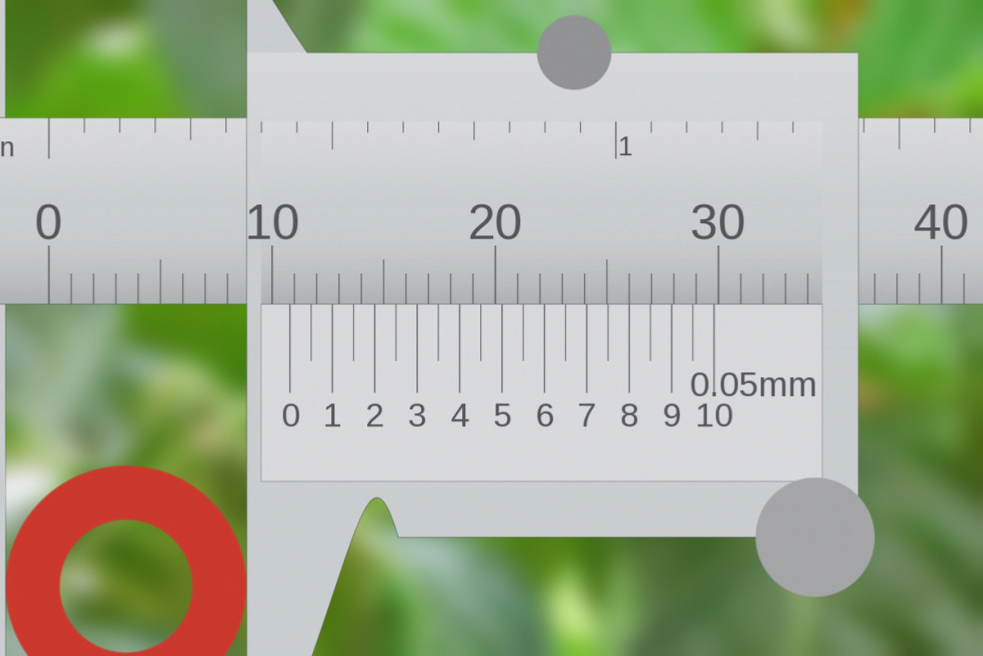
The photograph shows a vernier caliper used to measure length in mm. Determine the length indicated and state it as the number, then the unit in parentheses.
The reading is 10.80 (mm)
